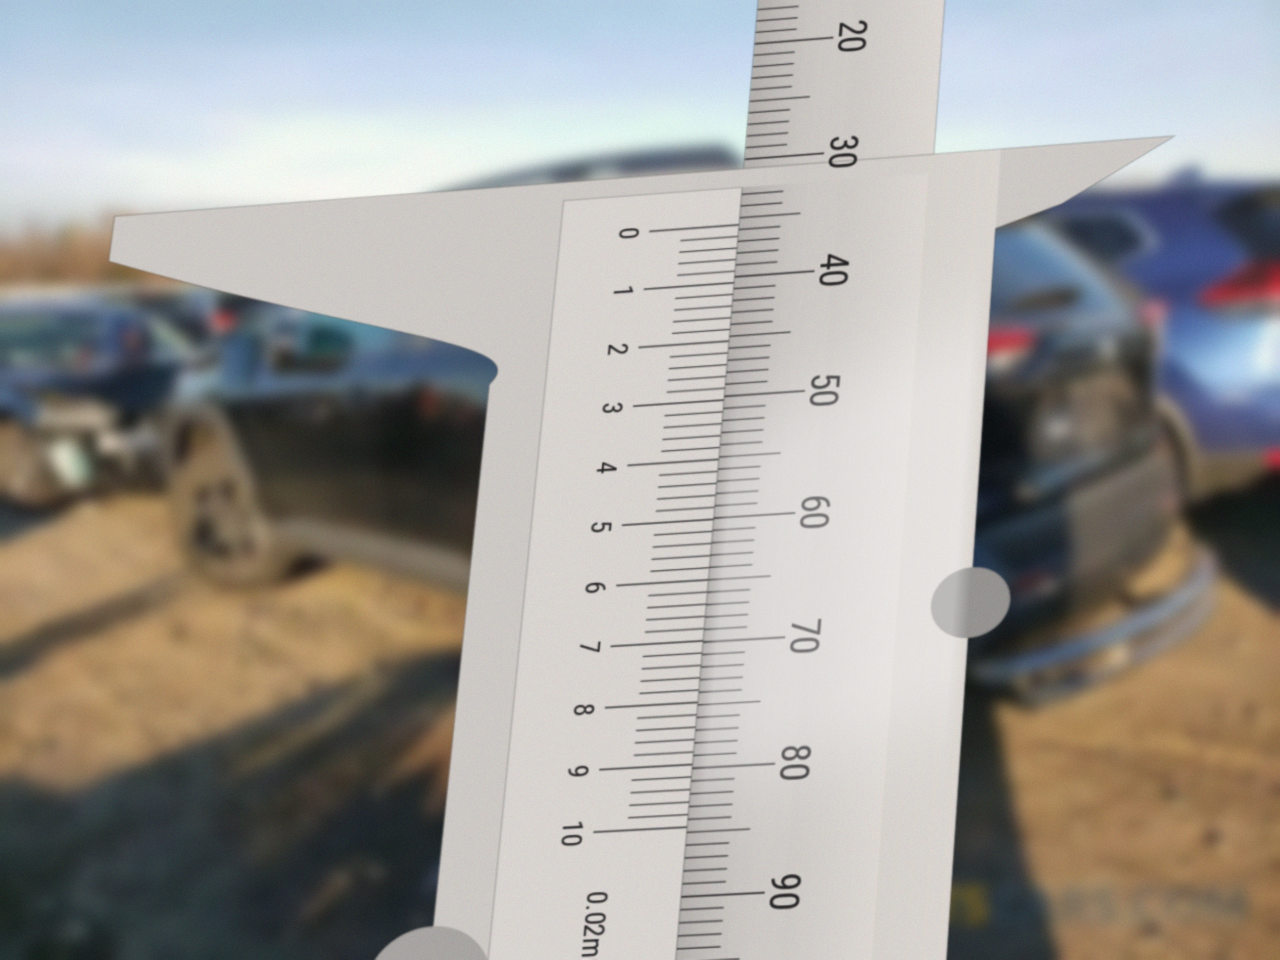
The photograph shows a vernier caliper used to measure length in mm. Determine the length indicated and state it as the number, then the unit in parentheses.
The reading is 35.6 (mm)
